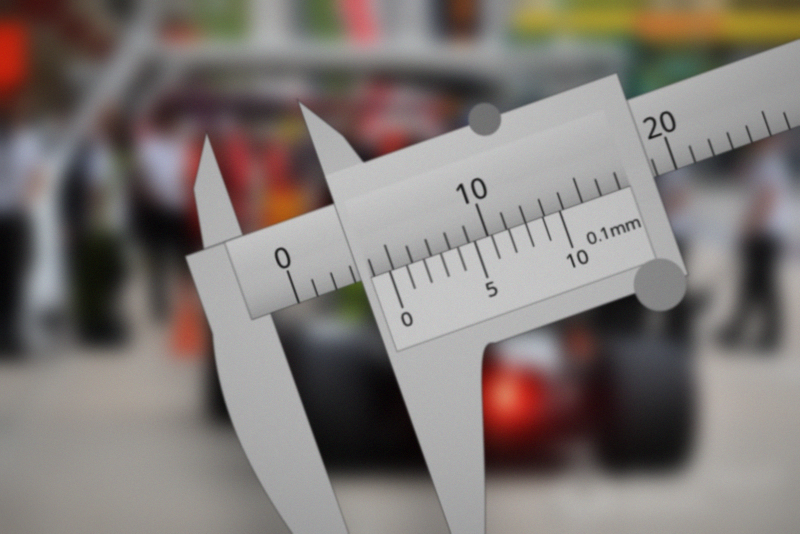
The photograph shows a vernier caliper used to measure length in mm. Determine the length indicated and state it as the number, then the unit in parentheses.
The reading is 4.8 (mm)
